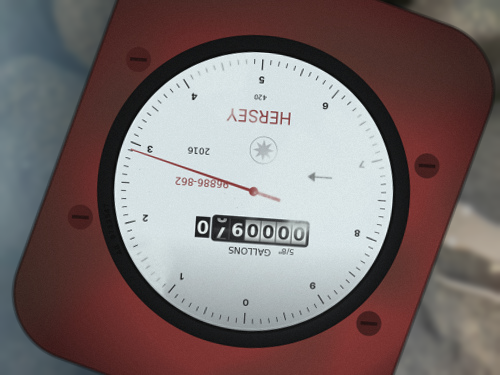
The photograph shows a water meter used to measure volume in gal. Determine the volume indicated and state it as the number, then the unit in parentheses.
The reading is 972.9 (gal)
